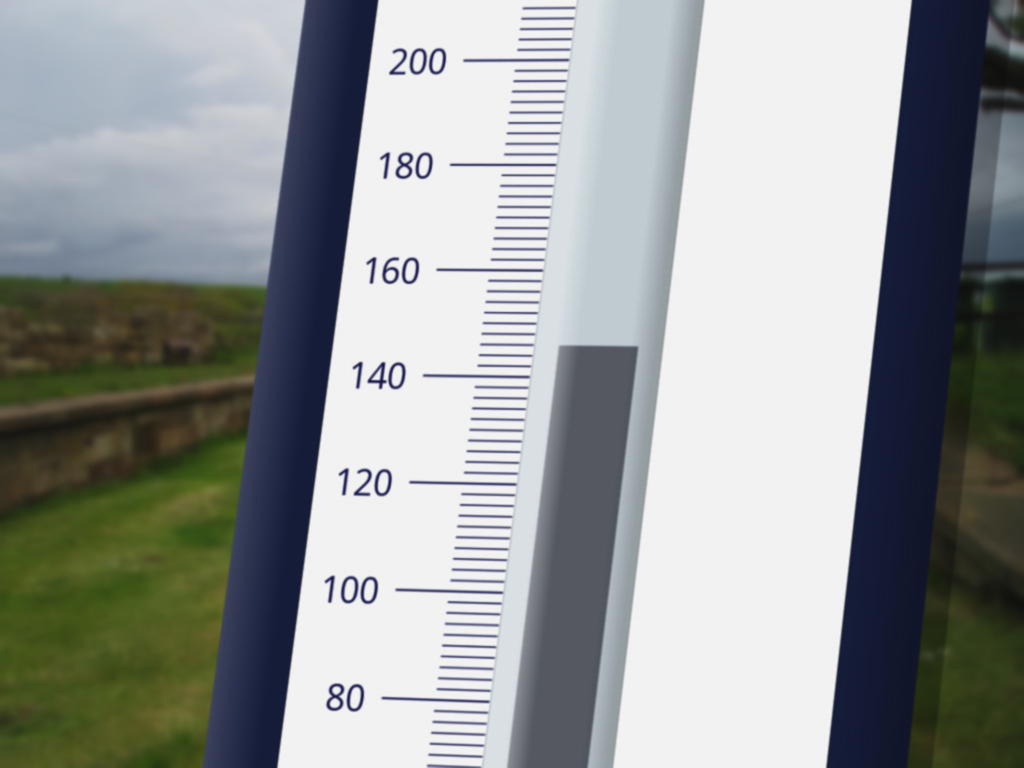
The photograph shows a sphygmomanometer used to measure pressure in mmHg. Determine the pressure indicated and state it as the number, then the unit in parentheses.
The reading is 146 (mmHg)
